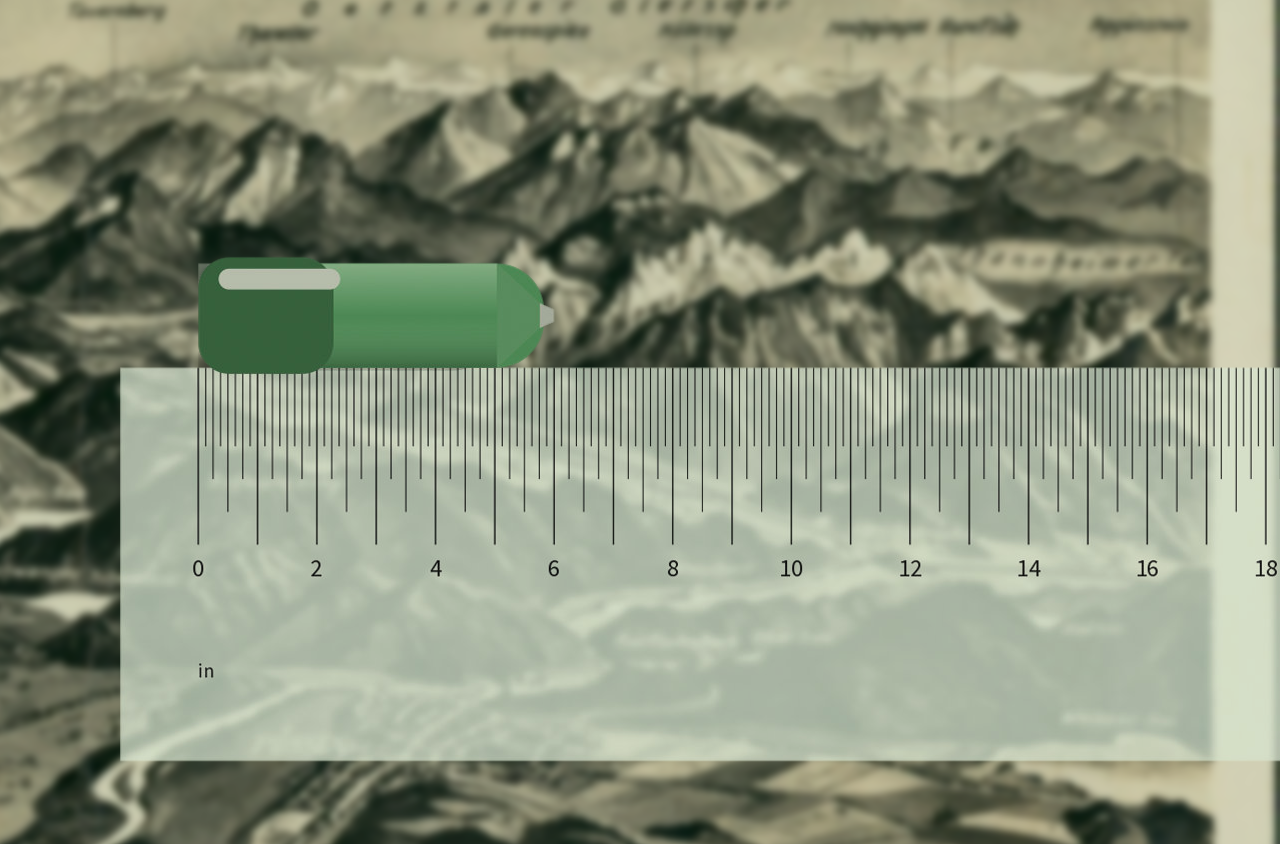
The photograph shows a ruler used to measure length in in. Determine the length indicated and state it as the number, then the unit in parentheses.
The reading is 6 (in)
